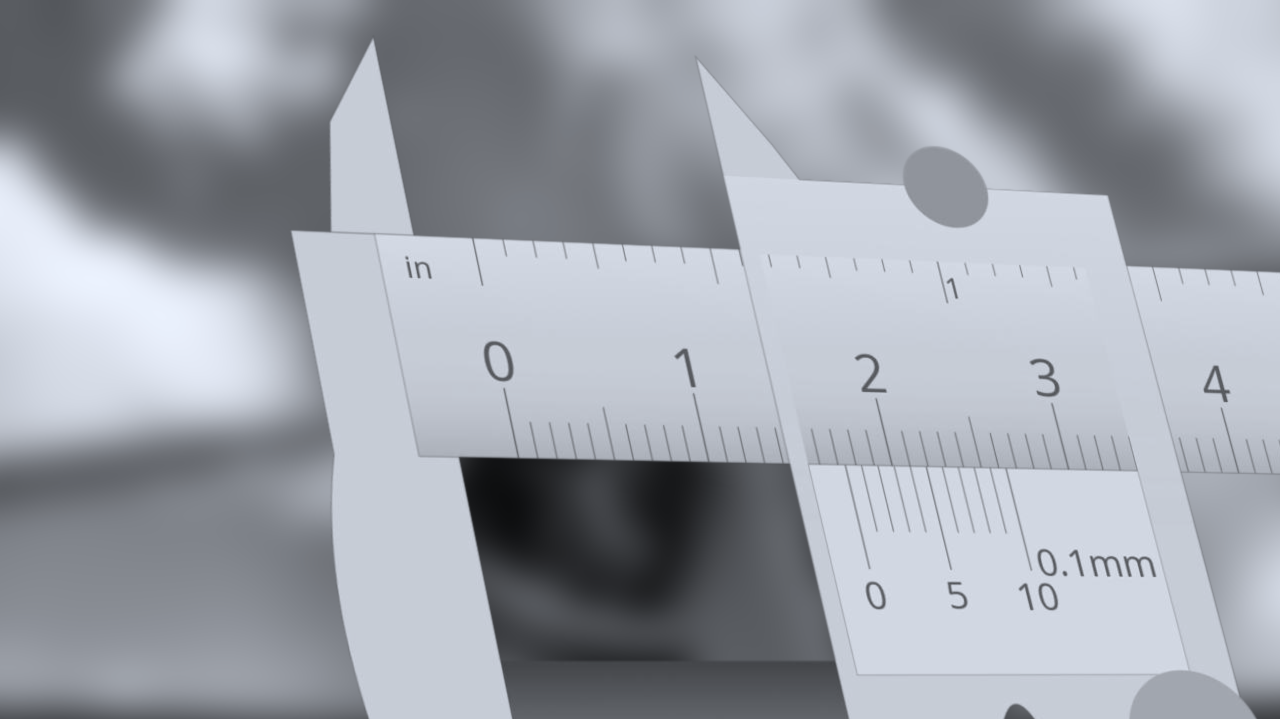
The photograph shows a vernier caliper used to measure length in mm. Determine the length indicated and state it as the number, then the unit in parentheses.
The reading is 17.4 (mm)
